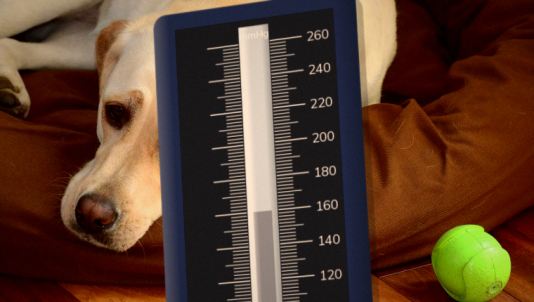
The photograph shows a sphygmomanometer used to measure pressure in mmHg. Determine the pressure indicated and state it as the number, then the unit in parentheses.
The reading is 160 (mmHg)
